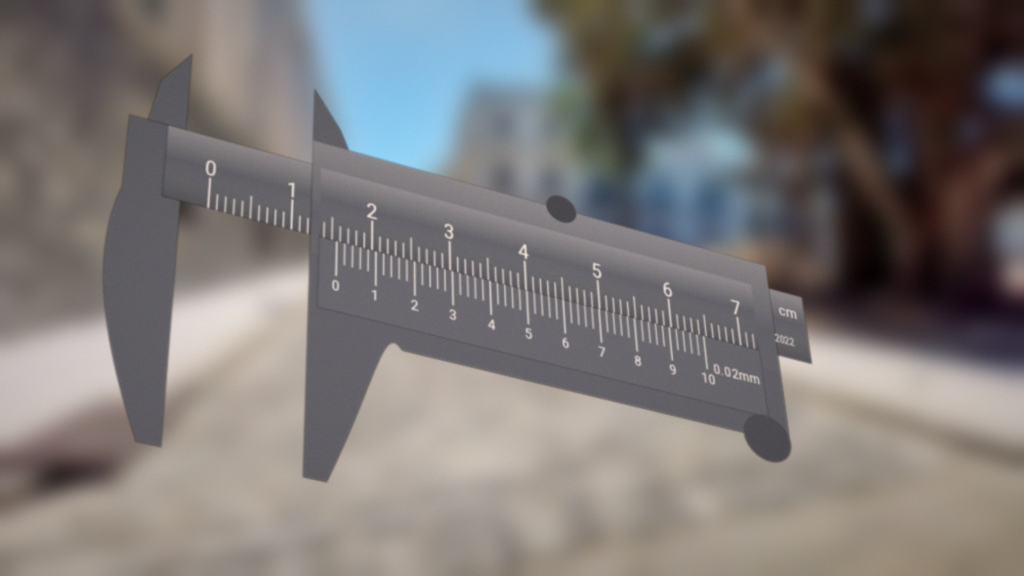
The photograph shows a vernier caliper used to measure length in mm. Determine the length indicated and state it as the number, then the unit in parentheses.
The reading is 15.6 (mm)
